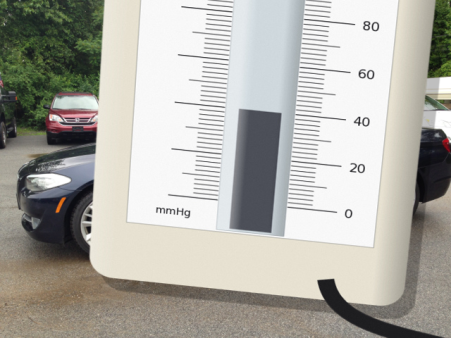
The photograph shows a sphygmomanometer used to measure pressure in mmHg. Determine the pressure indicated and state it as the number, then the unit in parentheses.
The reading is 40 (mmHg)
